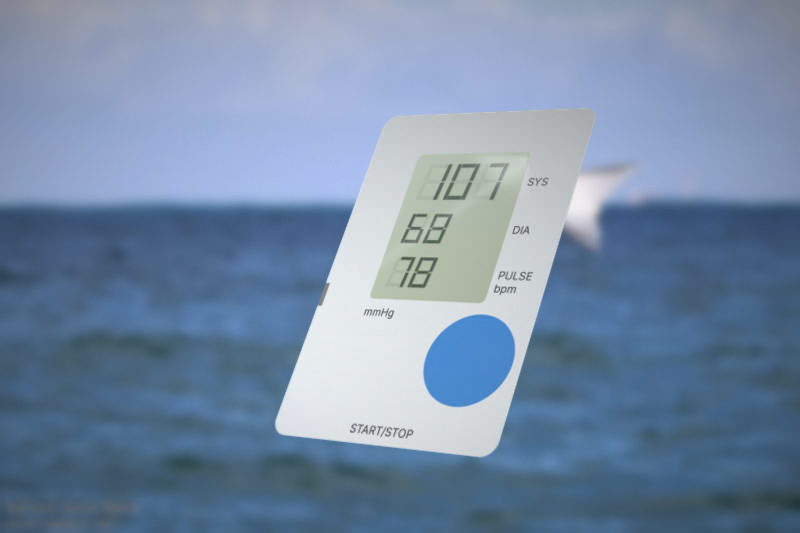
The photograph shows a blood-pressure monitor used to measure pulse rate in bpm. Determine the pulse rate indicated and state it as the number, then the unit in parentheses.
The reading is 78 (bpm)
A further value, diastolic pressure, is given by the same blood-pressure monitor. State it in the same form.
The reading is 68 (mmHg)
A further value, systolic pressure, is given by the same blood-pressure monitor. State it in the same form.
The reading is 107 (mmHg)
